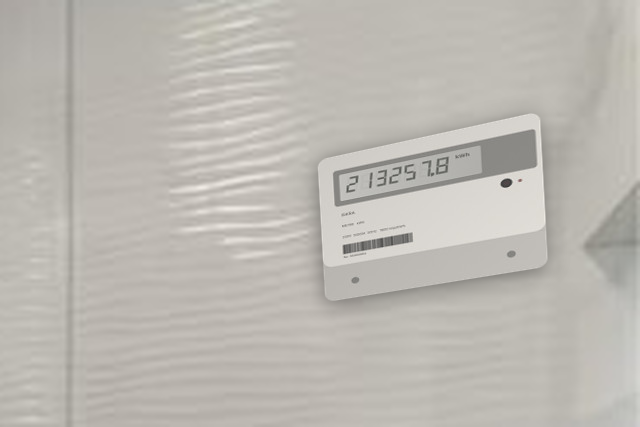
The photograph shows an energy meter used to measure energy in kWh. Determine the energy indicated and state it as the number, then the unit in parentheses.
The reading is 213257.8 (kWh)
